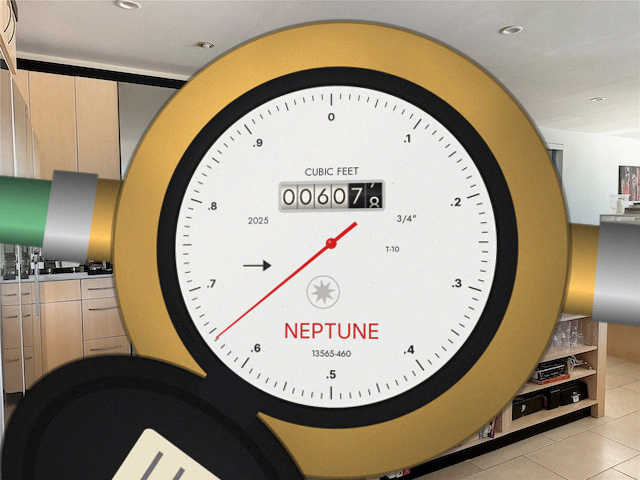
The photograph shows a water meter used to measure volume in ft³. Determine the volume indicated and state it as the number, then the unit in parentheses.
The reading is 6077.64 (ft³)
